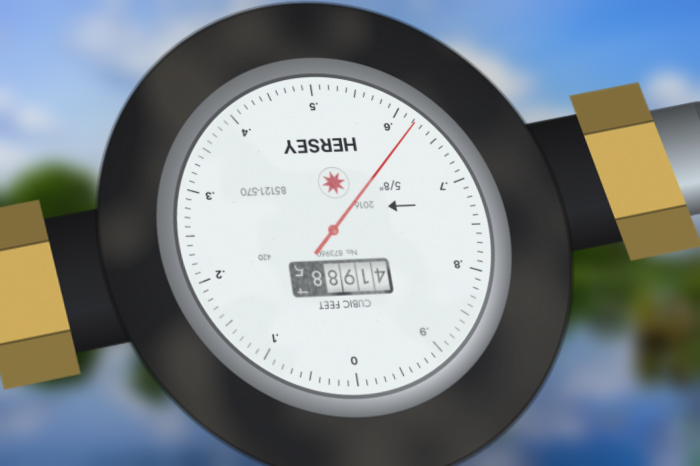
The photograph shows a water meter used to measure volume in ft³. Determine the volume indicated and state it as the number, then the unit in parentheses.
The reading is 419884.62 (ft³)
